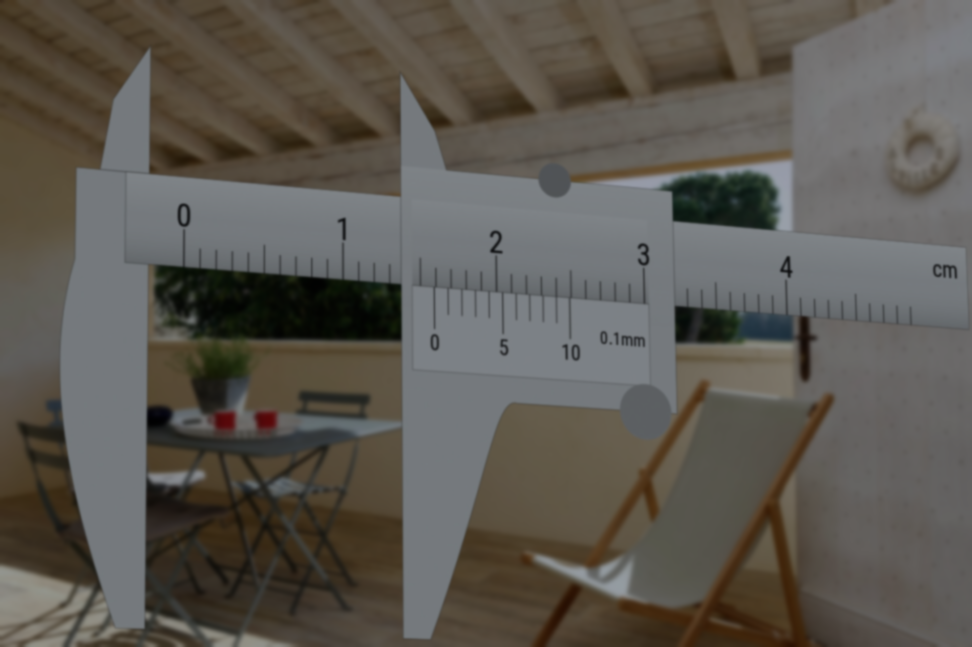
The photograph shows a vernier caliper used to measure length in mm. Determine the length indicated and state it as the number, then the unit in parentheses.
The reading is 15.9 (mm)
